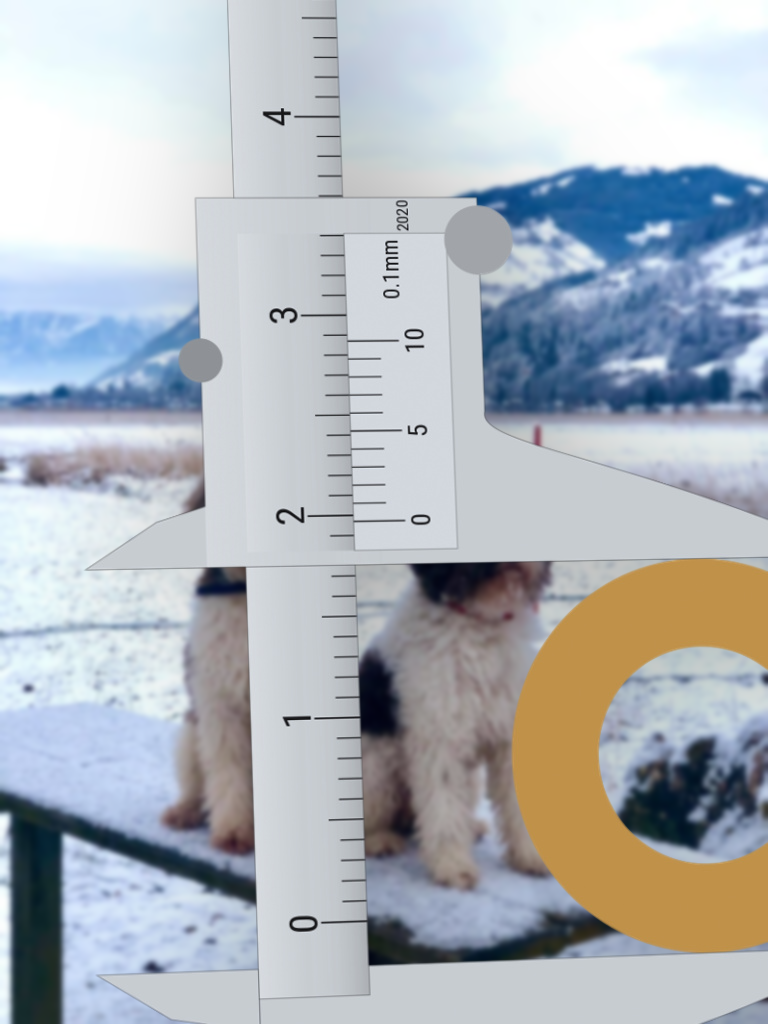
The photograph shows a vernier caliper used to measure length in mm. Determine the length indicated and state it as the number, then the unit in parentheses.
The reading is 19.7 (mm)
